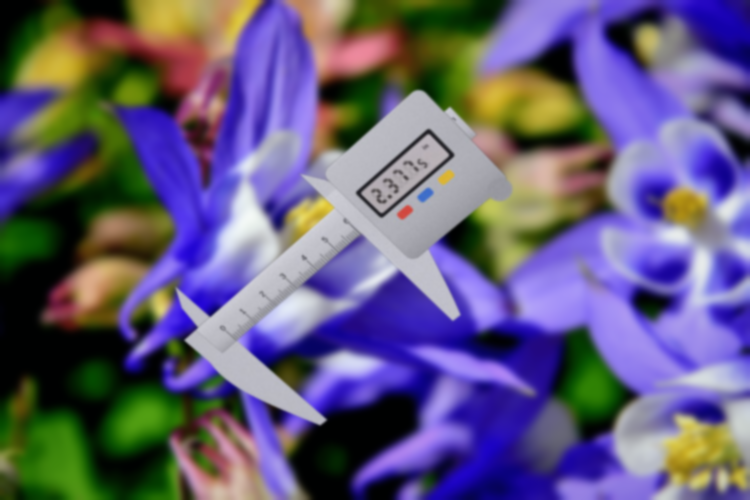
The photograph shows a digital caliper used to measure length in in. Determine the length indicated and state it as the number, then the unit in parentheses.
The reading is 2.3775 (in)
